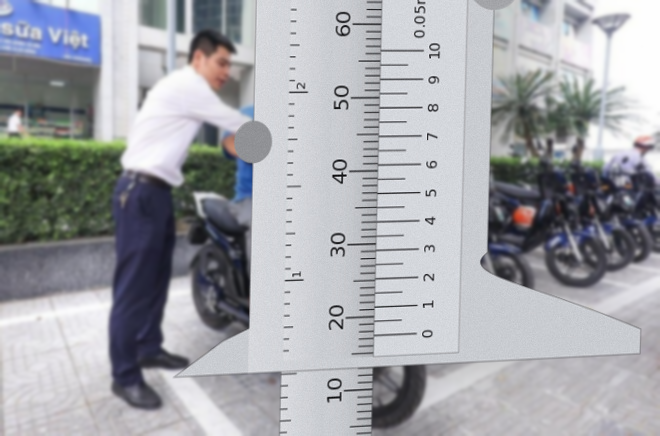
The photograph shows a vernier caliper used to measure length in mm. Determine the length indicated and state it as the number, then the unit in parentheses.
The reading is 17.4 (mm)
